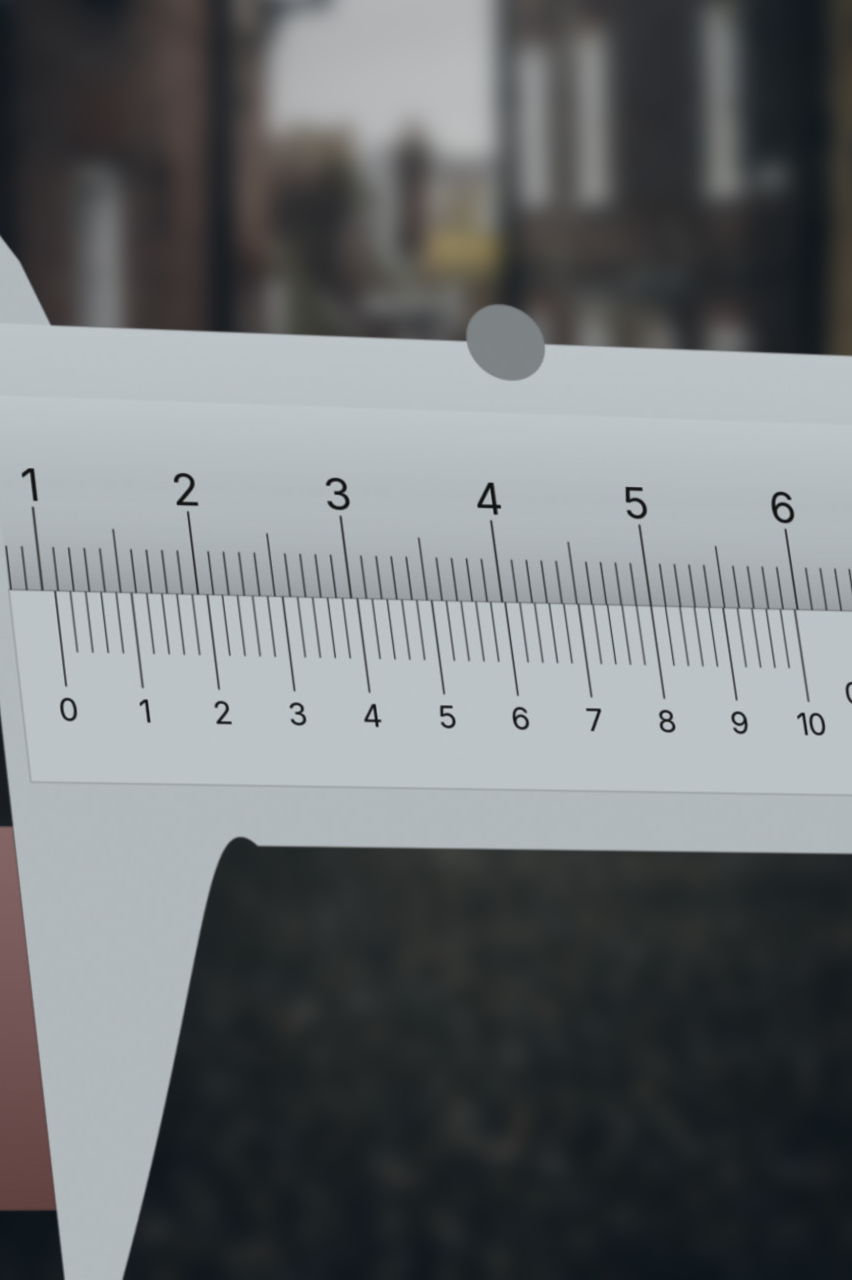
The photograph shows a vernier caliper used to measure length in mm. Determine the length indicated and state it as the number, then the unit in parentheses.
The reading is 10.8 (mm)
